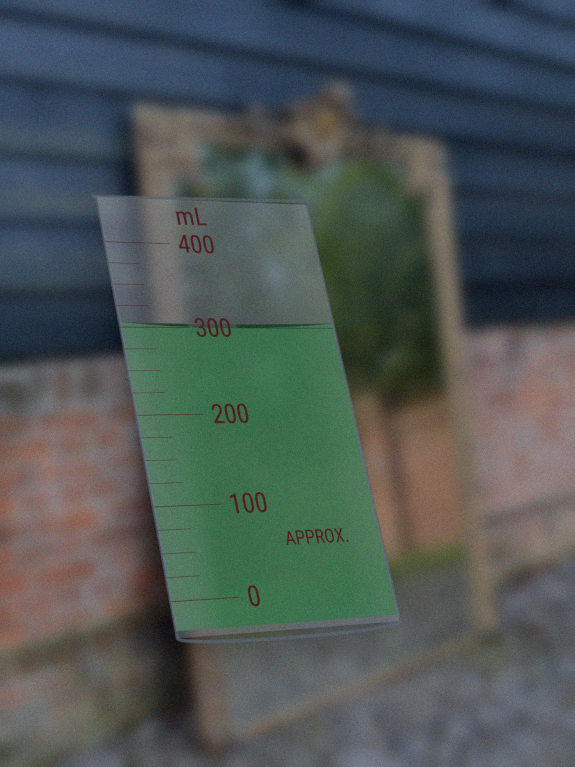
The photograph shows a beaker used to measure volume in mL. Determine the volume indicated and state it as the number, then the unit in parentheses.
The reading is 300 (mL)
